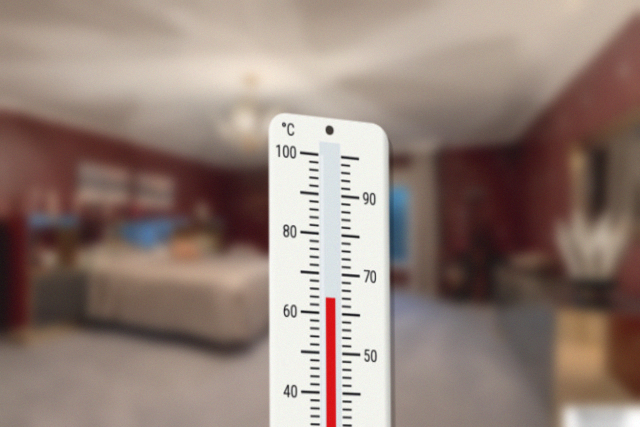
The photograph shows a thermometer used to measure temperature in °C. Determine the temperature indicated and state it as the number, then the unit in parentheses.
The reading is 64 (°C)
